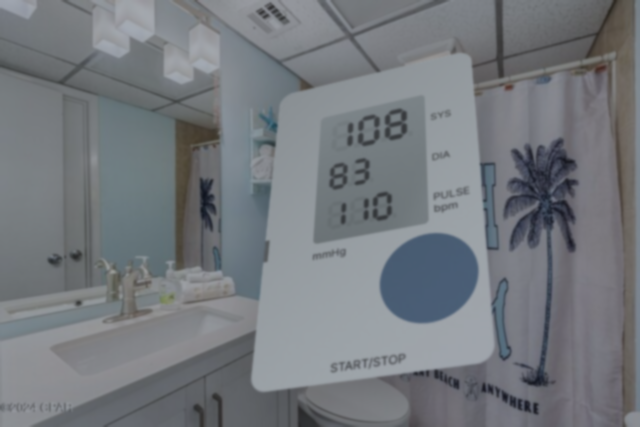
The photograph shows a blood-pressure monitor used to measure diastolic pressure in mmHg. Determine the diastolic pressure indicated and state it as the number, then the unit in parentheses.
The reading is 83 (mmHg)
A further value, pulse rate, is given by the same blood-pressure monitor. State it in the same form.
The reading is 110 (bpm)
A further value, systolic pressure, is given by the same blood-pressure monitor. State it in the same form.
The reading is 108 (mmHg)
